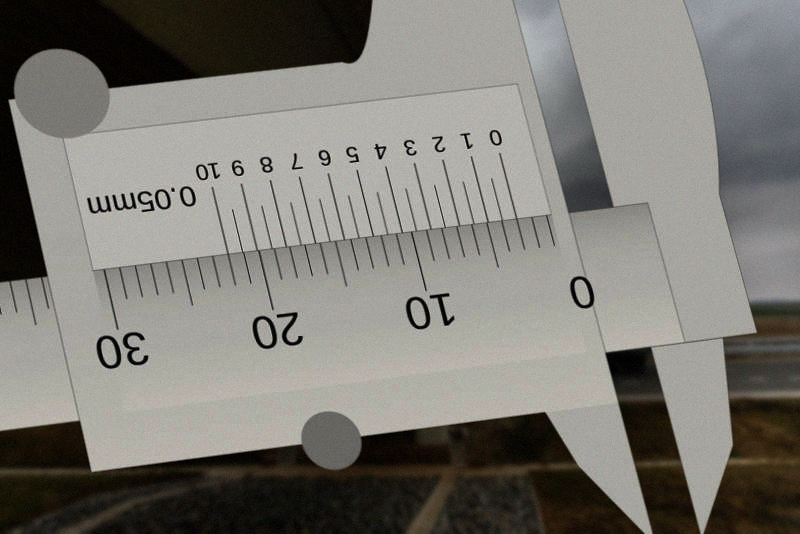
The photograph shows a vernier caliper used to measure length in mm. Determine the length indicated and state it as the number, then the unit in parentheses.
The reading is 3.0 (mm)
